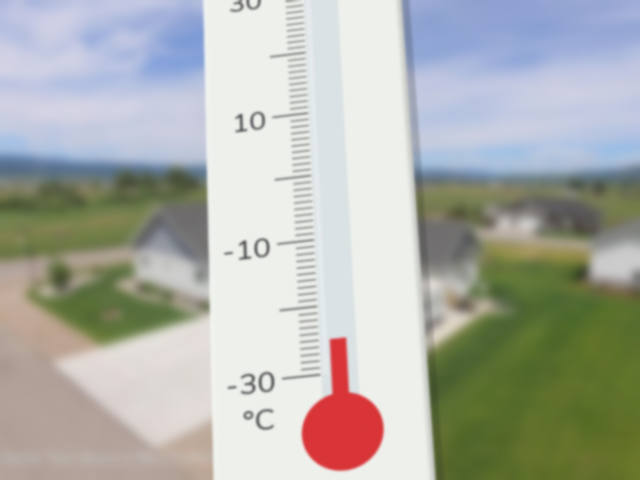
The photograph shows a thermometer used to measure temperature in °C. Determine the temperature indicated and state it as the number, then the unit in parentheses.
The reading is -25 (°C)
